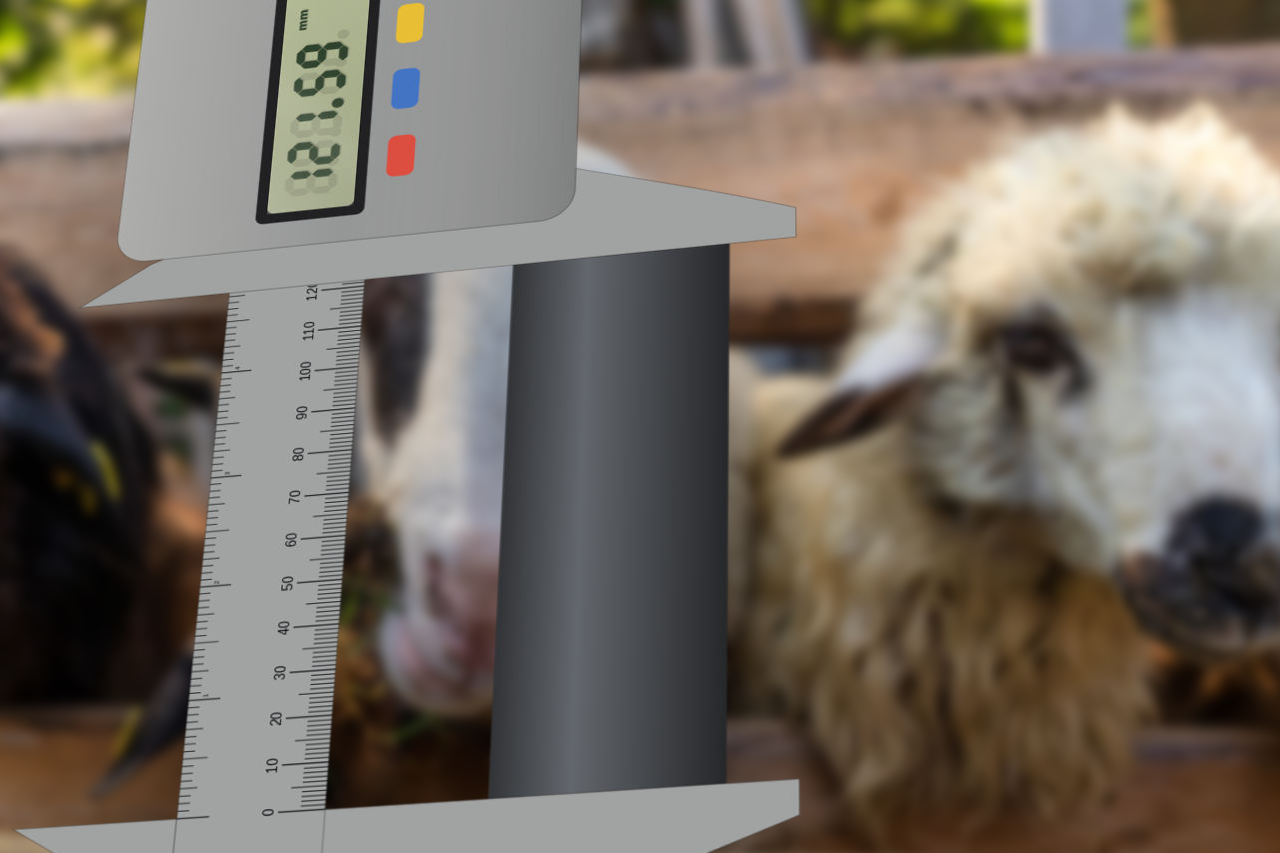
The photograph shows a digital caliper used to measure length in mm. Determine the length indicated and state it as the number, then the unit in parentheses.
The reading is 121.59 (mm)
